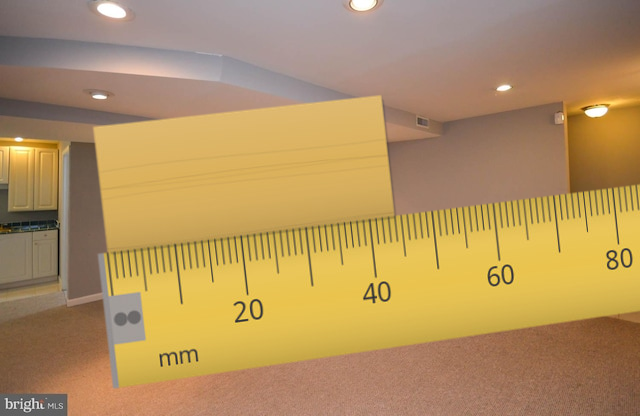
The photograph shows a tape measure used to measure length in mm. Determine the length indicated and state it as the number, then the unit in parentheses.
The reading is 44 (mm)
